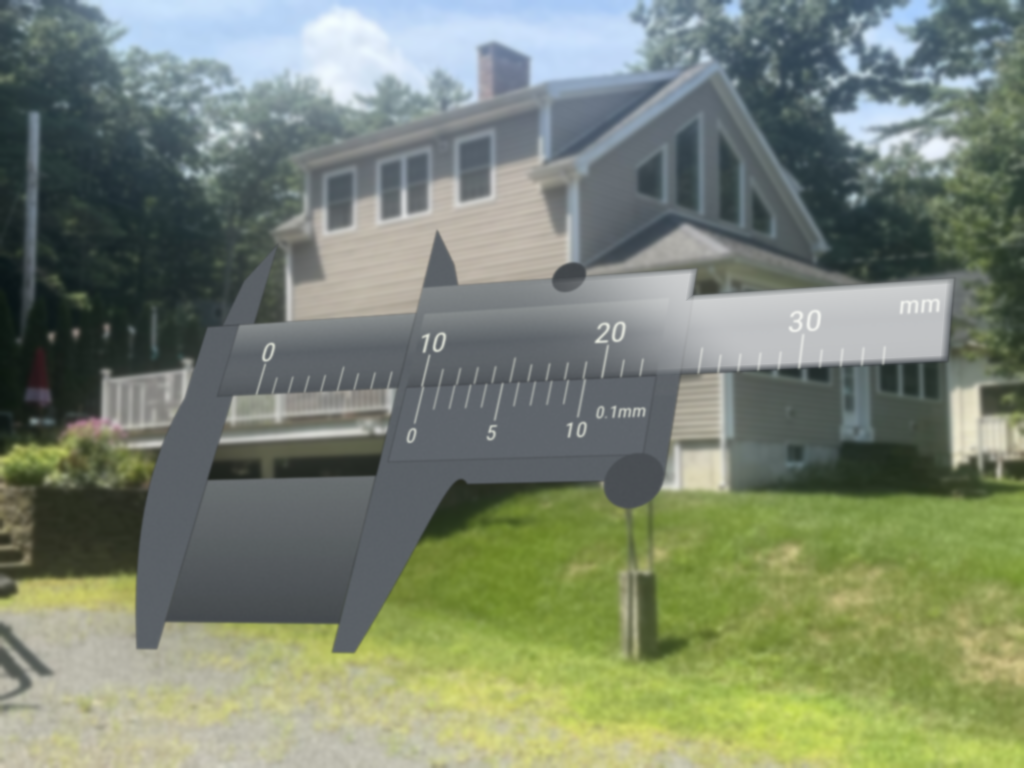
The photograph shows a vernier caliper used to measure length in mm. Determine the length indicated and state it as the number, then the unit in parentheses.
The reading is 10.1 (mm)
